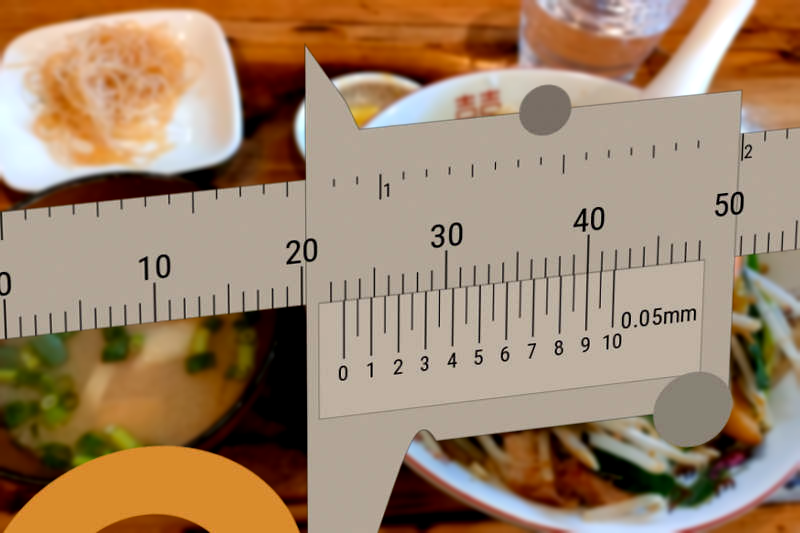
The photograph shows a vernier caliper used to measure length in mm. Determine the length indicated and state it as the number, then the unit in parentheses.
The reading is 22.9 (mm)
